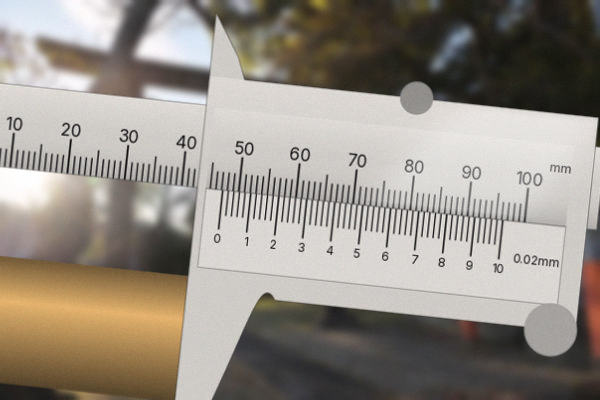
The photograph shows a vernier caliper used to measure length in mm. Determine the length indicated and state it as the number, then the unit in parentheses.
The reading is 47.2 (mm)
